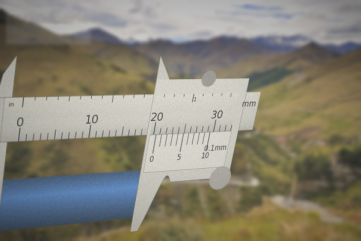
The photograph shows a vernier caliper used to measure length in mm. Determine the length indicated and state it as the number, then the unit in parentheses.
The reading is 20.4 (mm)
